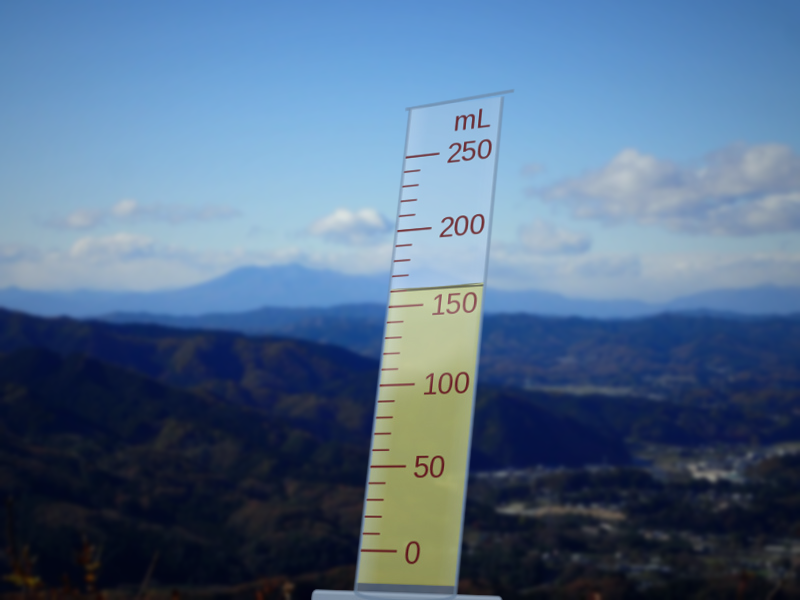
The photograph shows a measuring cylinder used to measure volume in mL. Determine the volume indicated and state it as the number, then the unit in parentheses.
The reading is 160 (mL)
